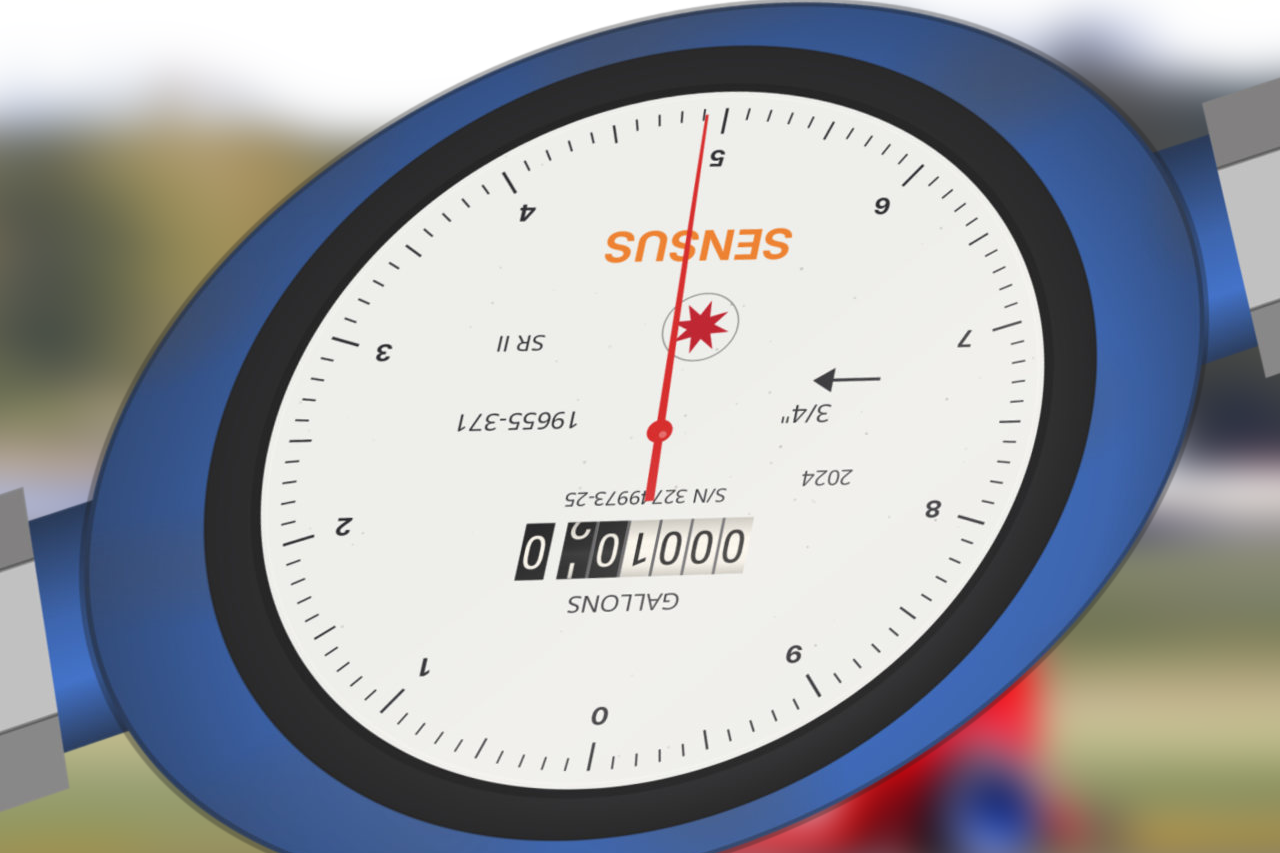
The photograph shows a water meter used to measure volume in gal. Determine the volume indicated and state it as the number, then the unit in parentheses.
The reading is 1014.9 (gal)
